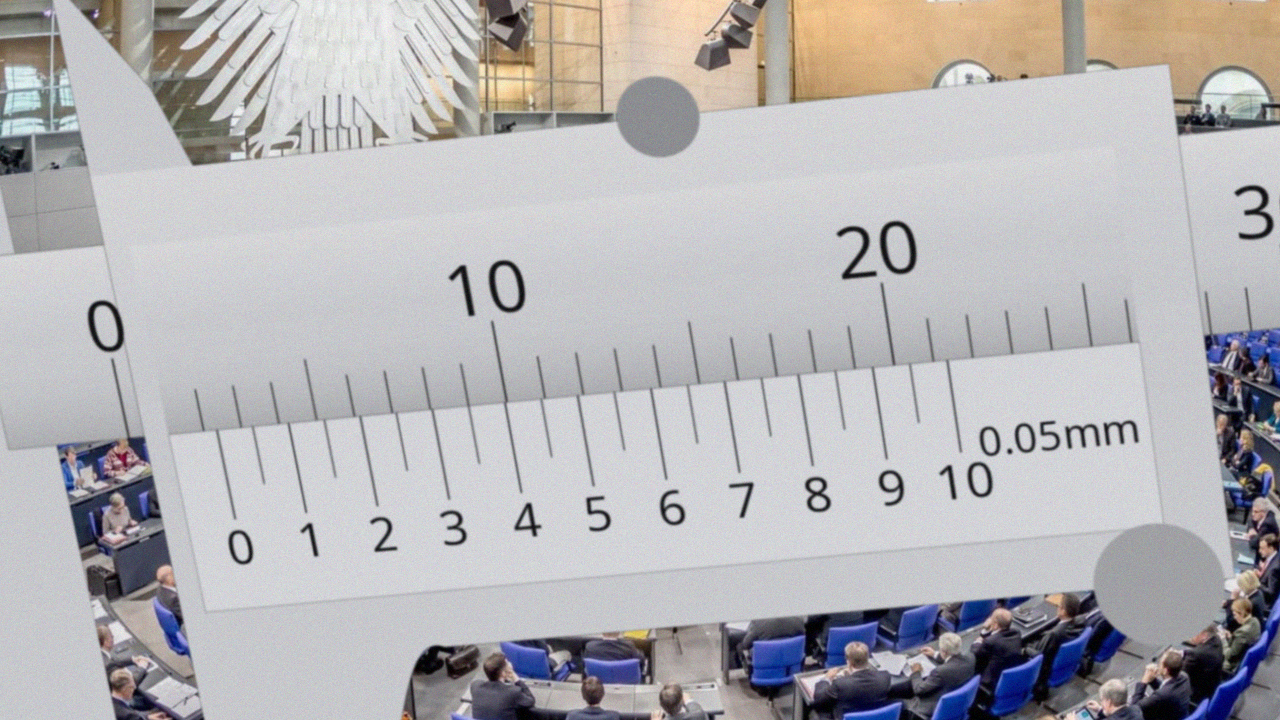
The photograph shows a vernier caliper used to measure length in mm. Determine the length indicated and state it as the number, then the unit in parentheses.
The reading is 2.35 (mm)
